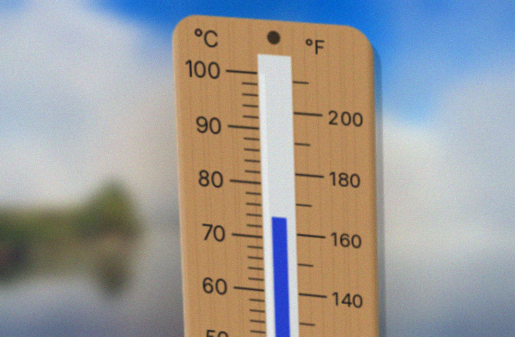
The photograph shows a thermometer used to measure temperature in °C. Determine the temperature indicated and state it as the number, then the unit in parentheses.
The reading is 74 (°C)
